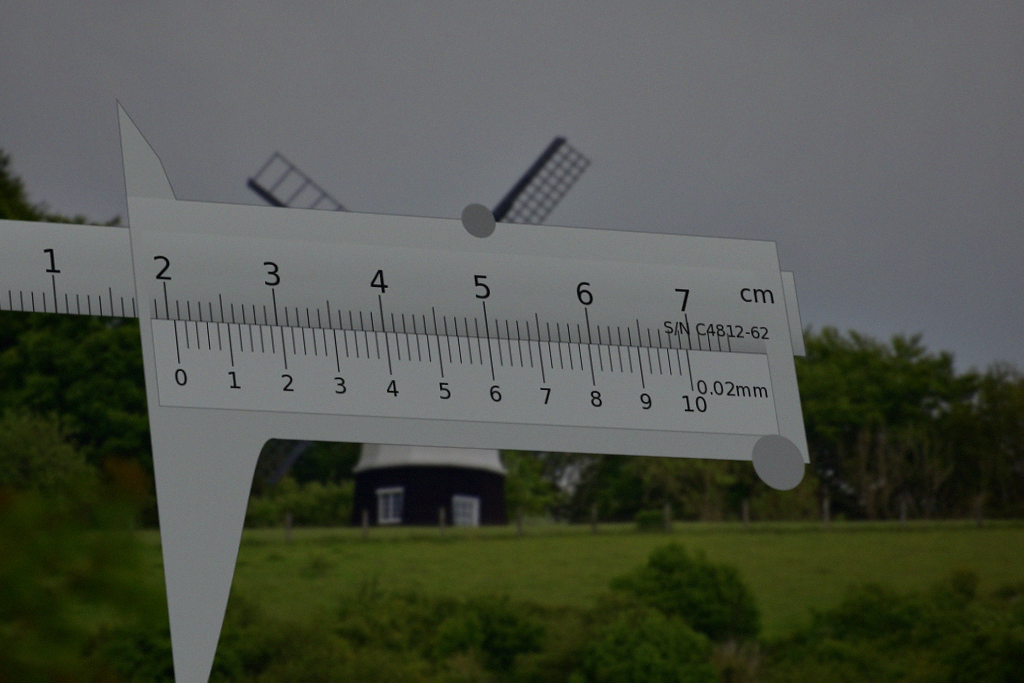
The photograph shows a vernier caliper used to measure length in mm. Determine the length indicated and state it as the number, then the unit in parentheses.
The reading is 20.6 (mm)
